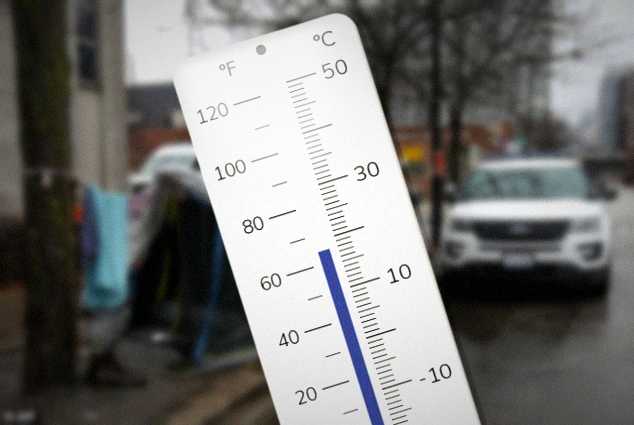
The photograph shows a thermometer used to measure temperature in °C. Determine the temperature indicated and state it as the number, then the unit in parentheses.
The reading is 18 (°C)
